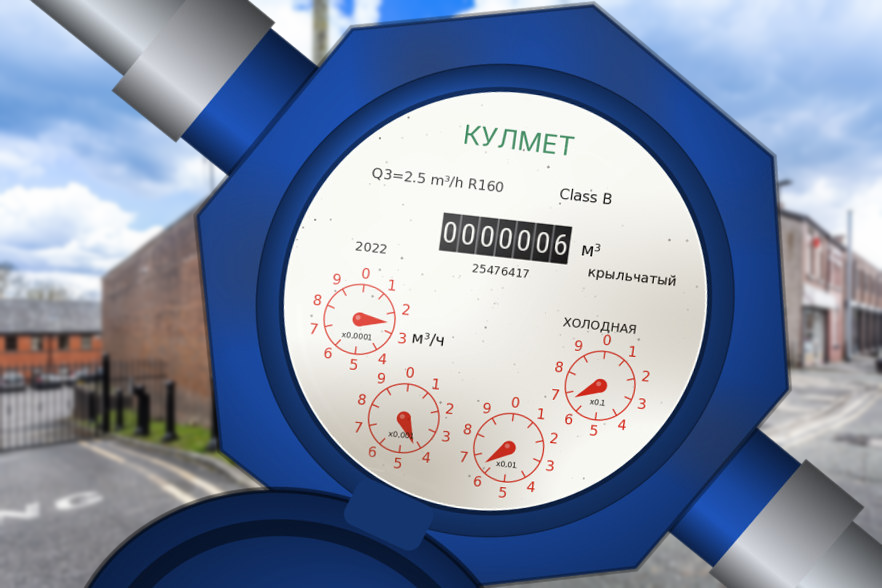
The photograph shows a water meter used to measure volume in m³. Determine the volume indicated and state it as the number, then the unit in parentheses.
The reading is 6.6642 (m³)
